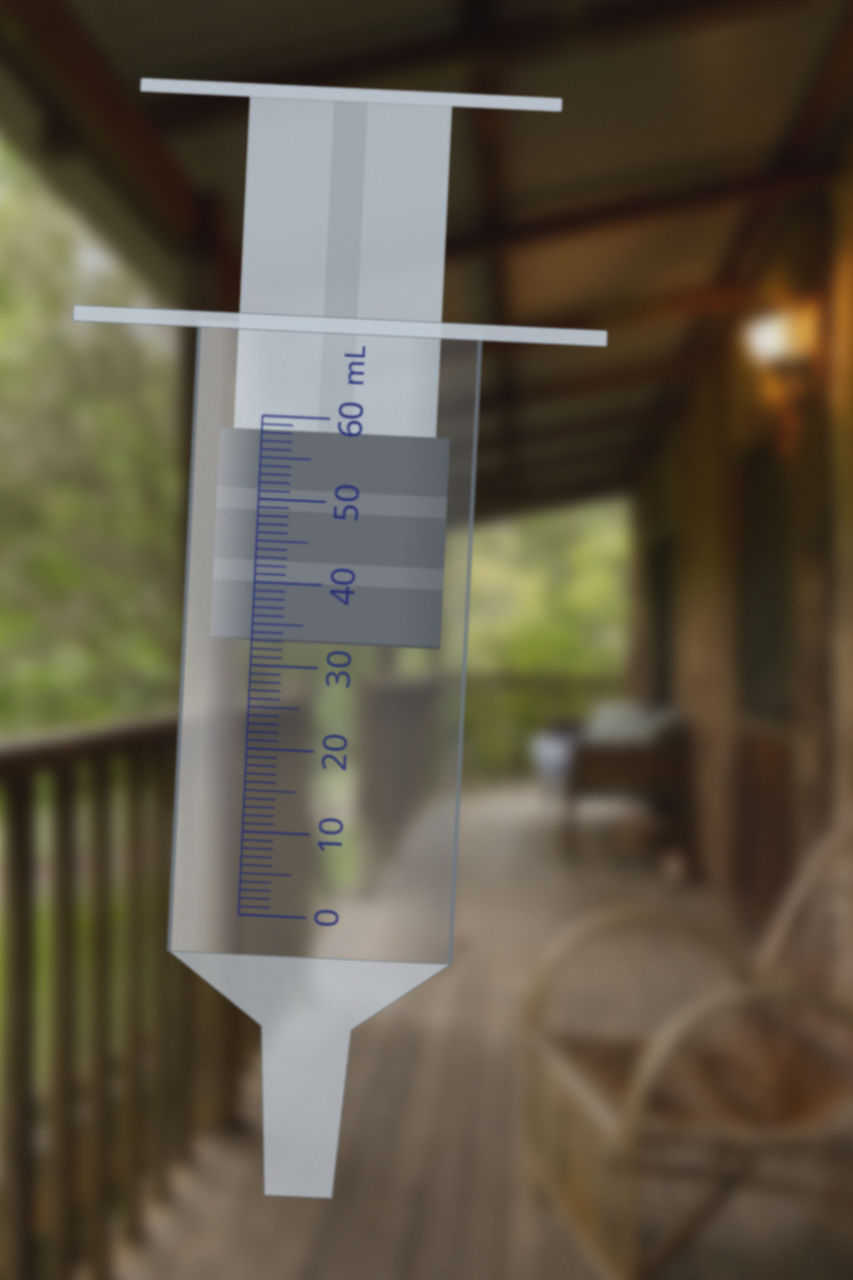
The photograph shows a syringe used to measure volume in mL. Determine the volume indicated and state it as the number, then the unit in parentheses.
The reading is 33 (mL)
